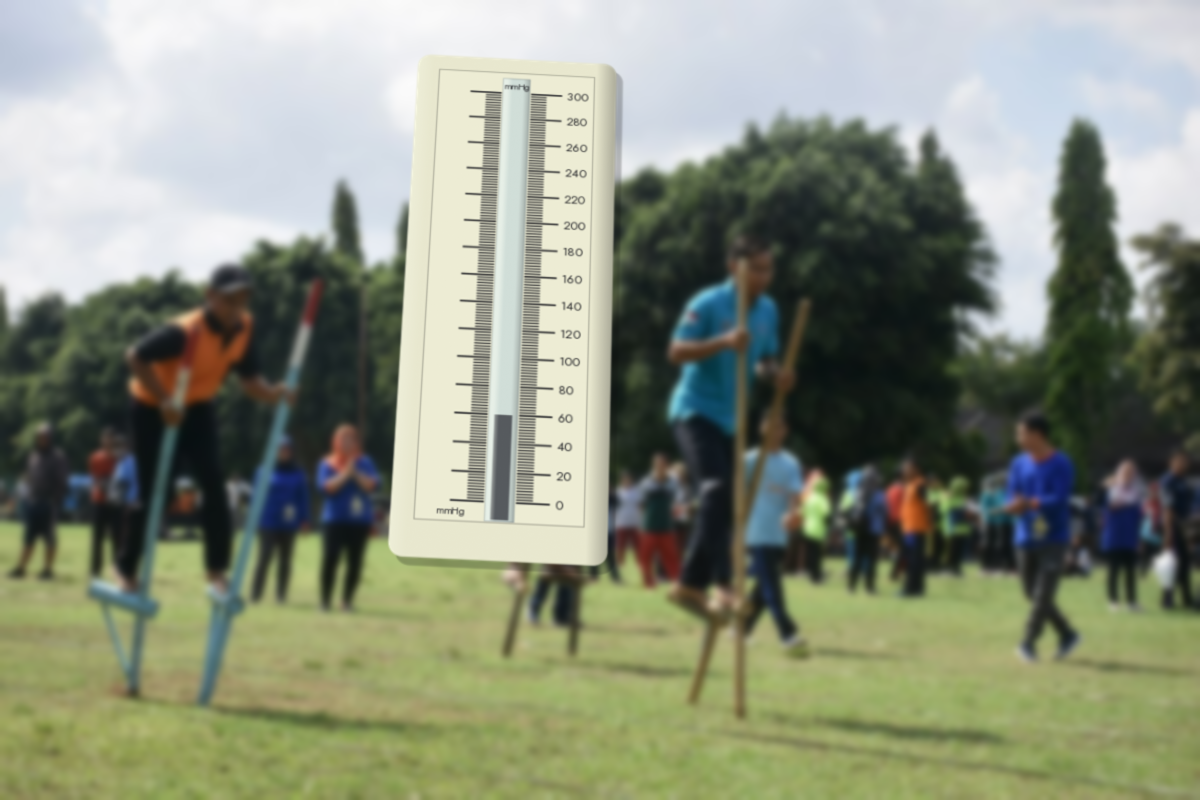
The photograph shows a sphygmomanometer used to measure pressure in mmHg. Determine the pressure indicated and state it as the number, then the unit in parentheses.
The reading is 60 (mmHg)
